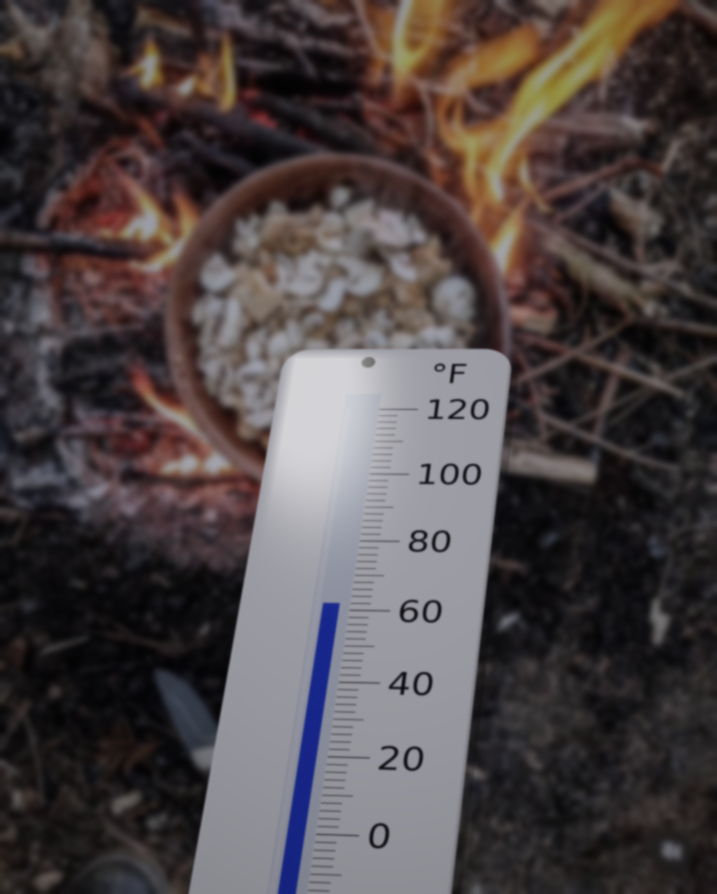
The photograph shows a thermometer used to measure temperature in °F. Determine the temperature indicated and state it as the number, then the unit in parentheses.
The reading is 62 (°F)
